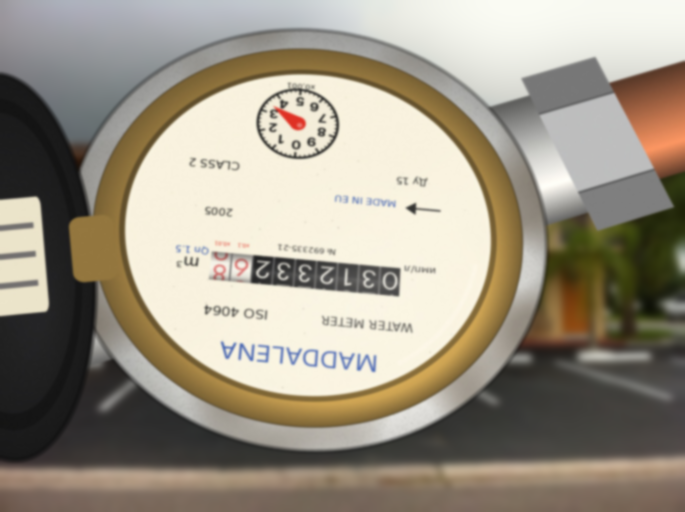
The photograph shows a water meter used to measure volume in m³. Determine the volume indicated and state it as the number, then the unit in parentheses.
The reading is 312332.683 (m³)
